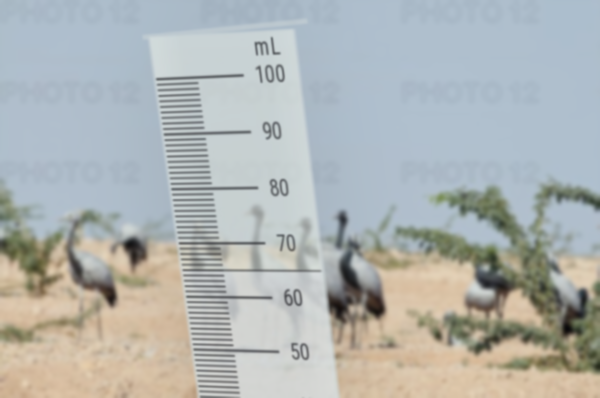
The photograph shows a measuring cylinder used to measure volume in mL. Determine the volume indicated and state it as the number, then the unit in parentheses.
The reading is 65 (mL)
